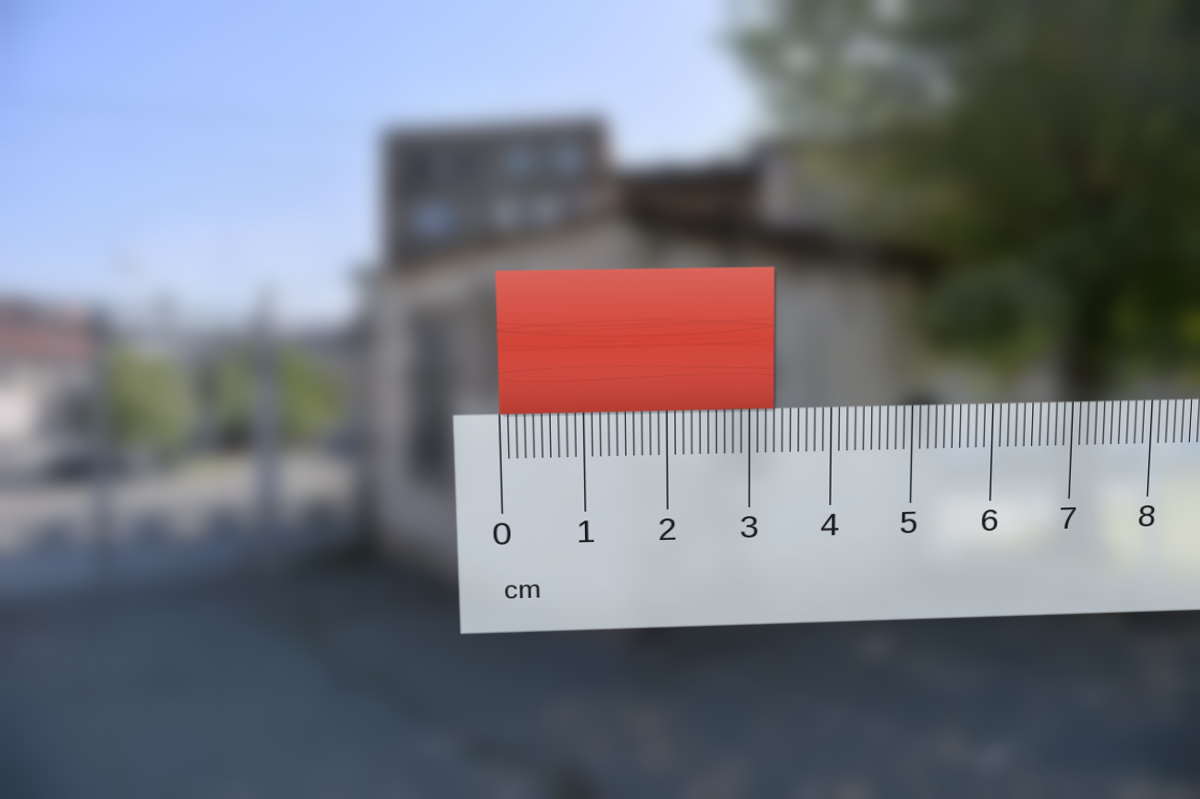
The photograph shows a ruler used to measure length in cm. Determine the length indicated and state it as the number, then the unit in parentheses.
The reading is 3.3 (cm)
